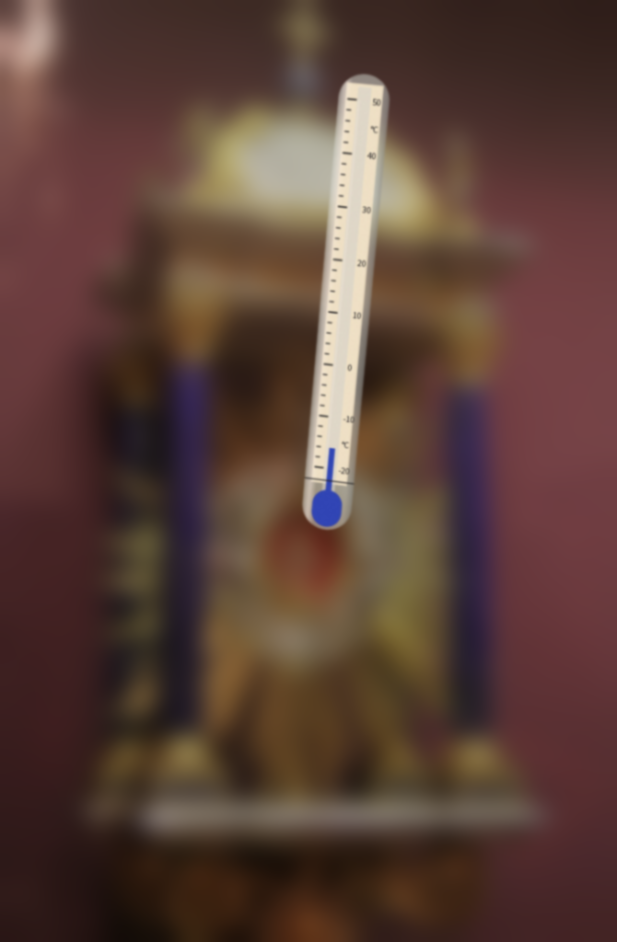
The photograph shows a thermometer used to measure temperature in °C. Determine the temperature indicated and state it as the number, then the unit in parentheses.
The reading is -16 (°C)
